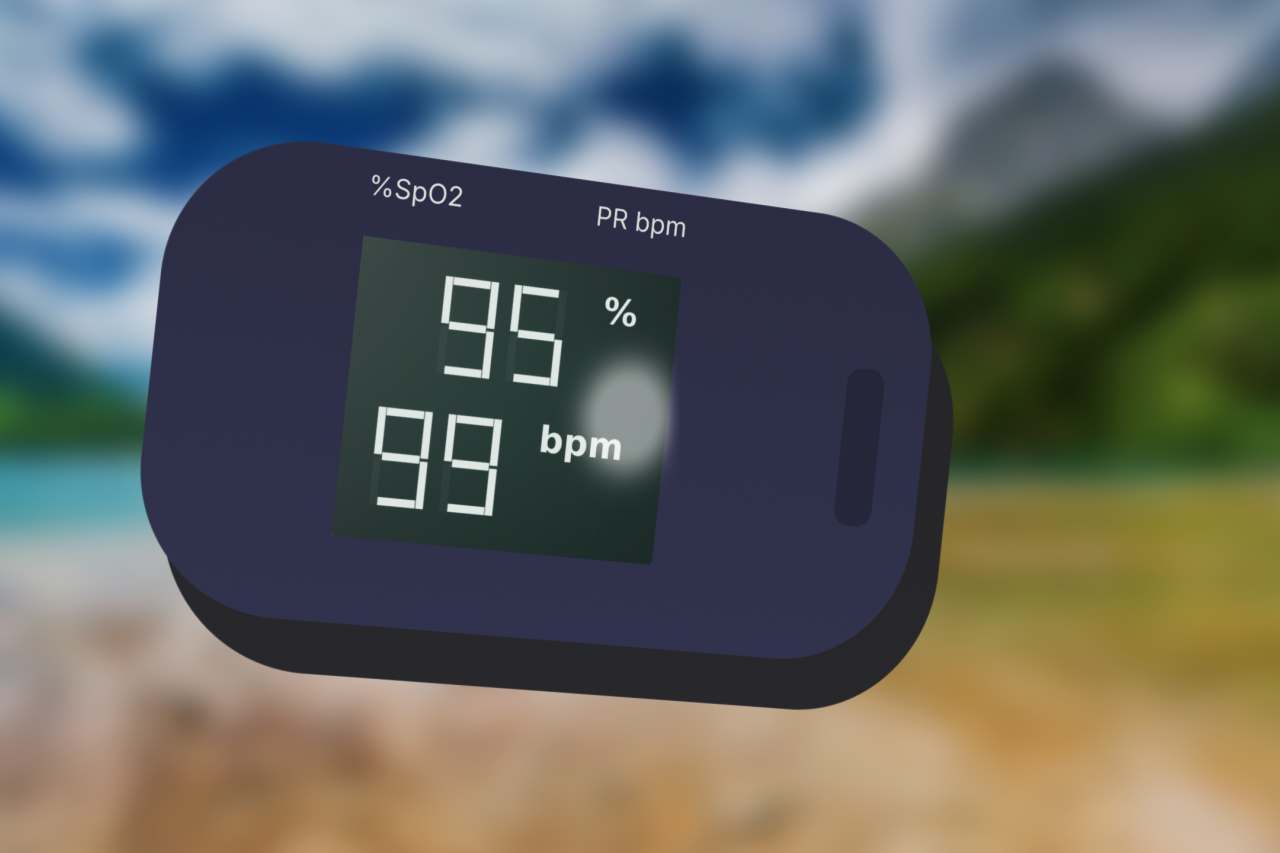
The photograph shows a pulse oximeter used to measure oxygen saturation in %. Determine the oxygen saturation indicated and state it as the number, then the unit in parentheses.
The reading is 95 (%)
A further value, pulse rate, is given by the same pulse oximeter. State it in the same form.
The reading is 99 (bpm)
